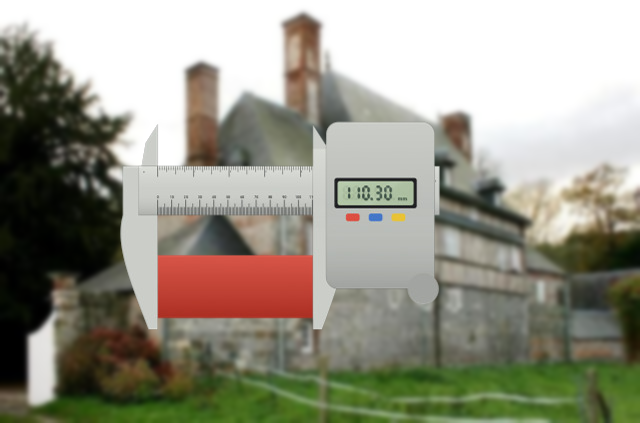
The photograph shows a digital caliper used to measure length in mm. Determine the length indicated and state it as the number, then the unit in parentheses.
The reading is 110.30 (mm)
